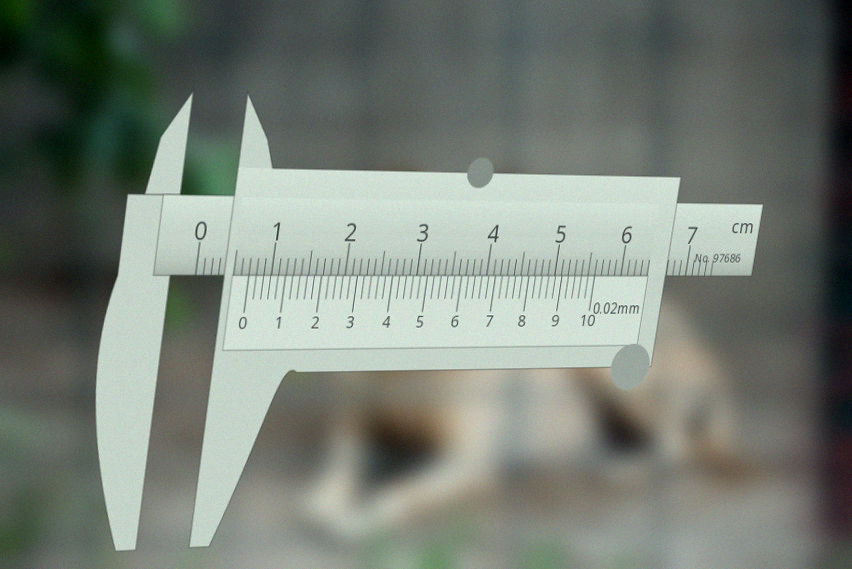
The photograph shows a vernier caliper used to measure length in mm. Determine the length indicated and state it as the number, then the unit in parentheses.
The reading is 7.0 (mm)
